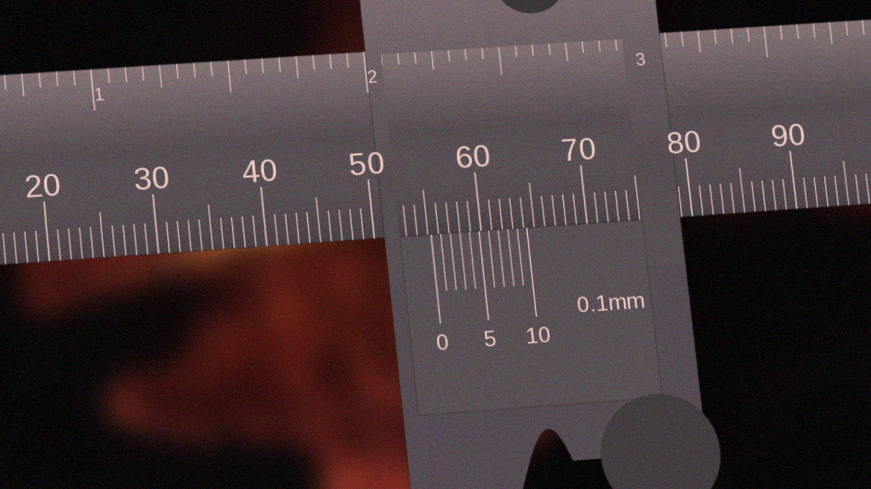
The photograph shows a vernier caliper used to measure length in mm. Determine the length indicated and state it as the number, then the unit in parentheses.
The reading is 55.3 (mm)
